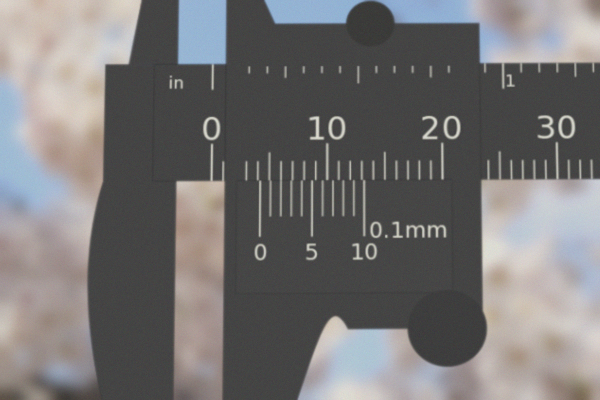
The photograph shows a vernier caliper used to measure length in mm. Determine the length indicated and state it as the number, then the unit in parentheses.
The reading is 4.2 (mm)
